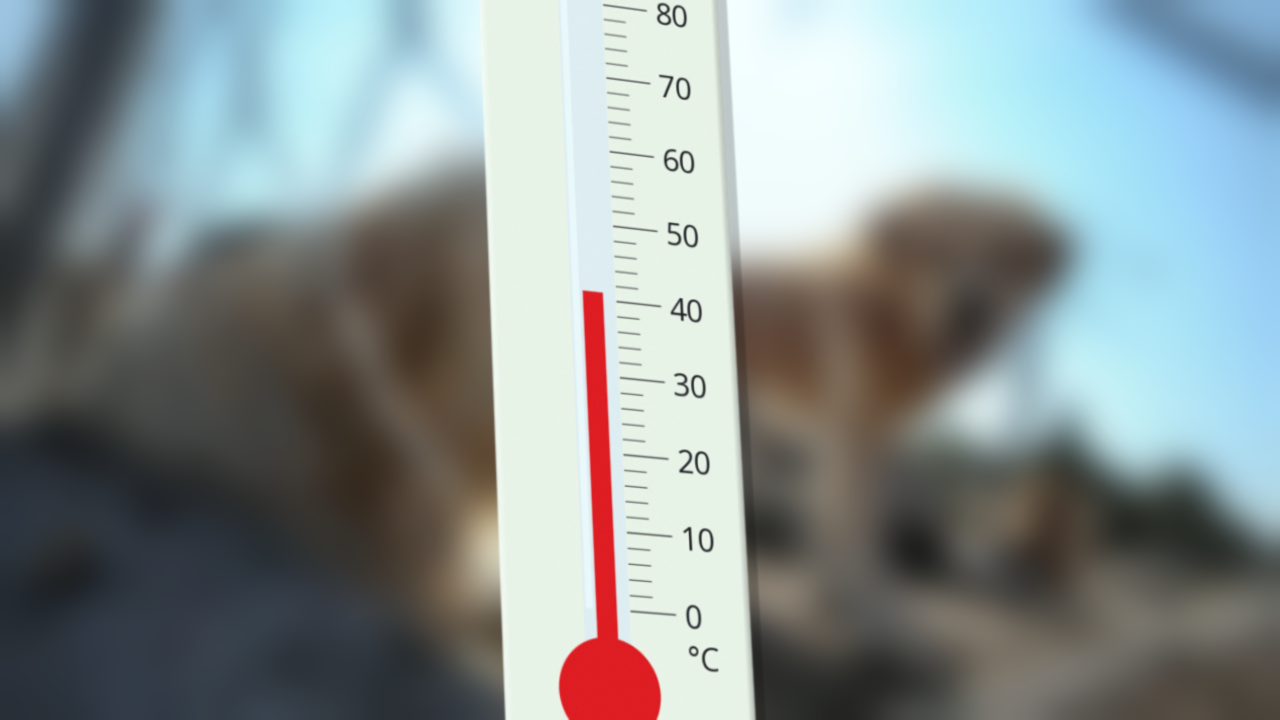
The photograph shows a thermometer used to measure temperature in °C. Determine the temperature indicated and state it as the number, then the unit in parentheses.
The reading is 41 (°C)
